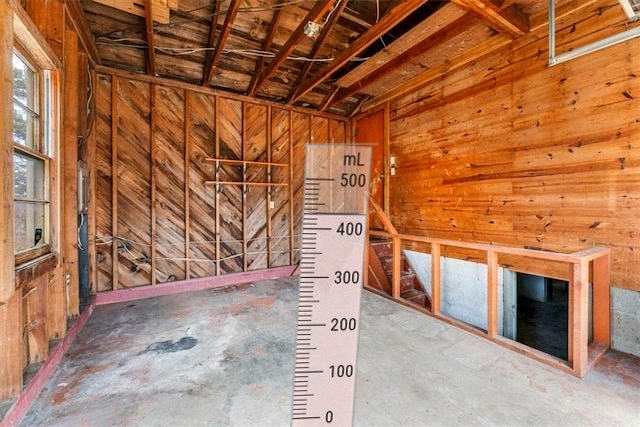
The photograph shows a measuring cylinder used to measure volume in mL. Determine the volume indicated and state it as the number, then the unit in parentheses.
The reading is 430 (mL)
